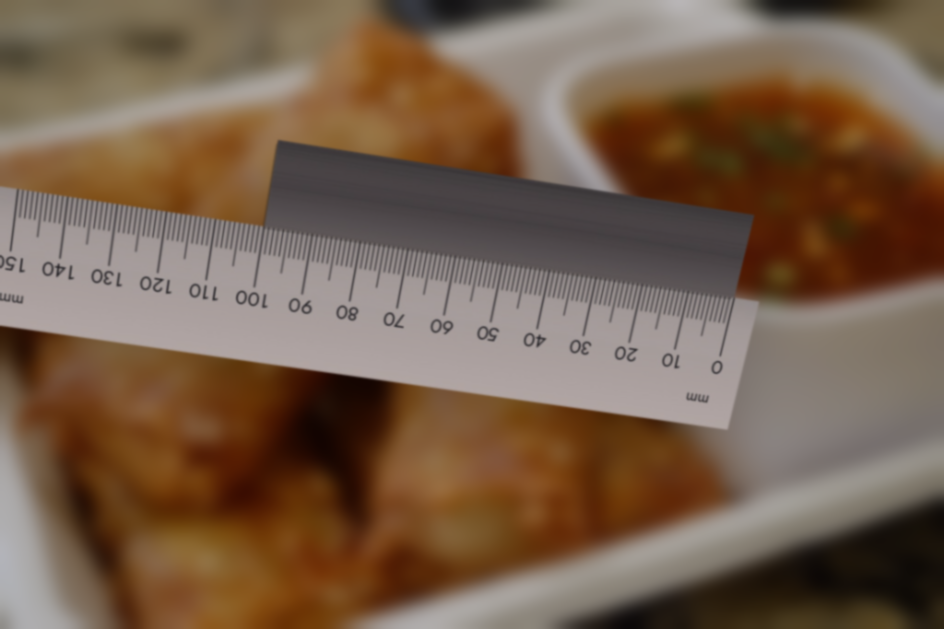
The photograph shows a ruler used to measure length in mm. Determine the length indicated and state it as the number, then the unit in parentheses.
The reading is 100 (mm)
